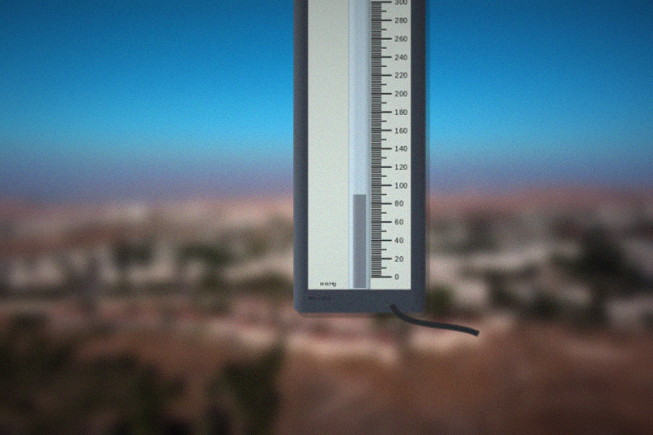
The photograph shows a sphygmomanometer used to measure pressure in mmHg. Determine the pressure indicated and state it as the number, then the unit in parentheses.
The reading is 90 (mmHg)
